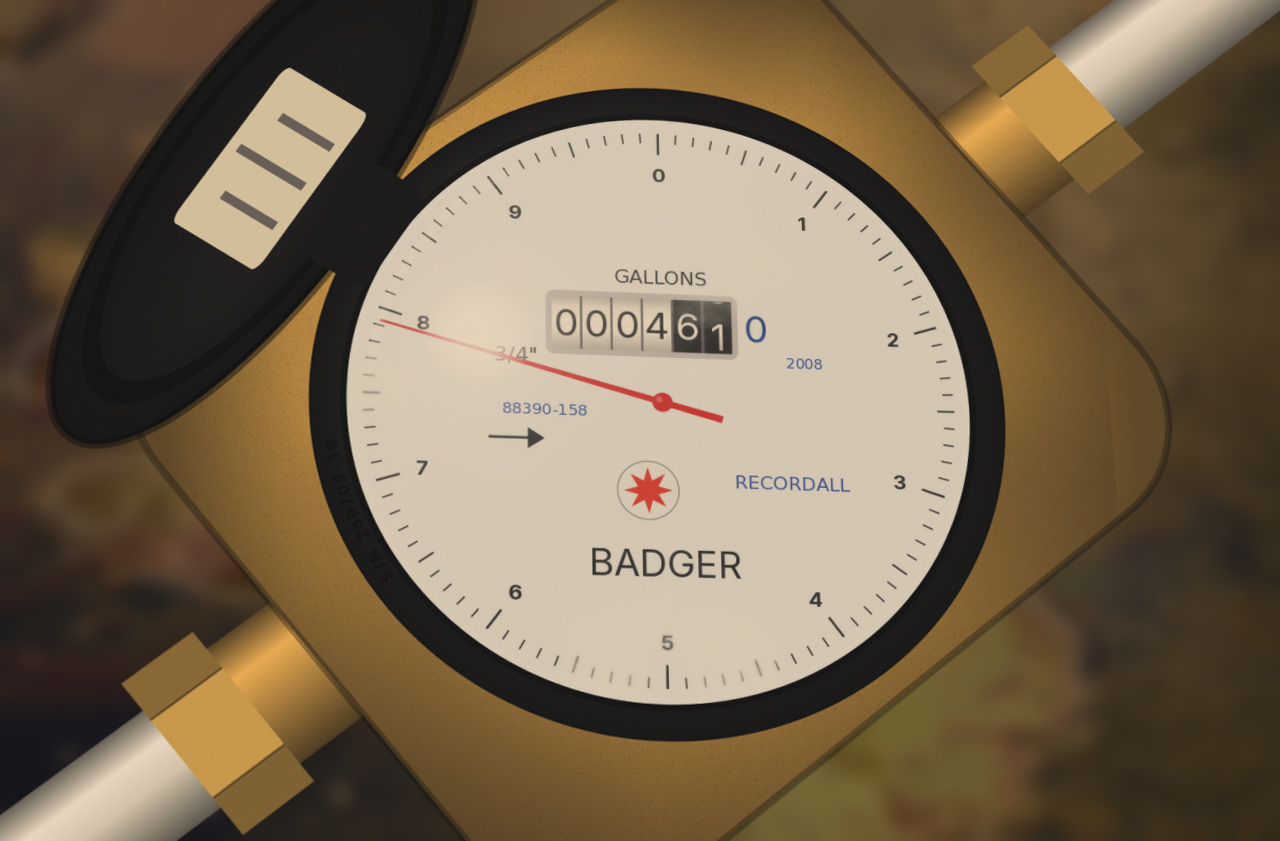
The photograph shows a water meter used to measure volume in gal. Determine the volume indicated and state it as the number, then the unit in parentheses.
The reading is 4607.9 (gal)
